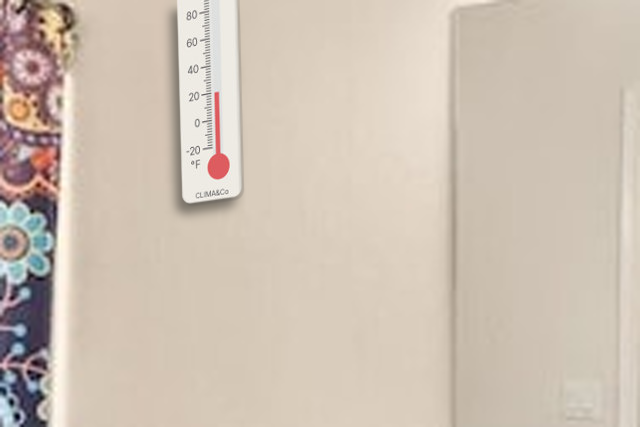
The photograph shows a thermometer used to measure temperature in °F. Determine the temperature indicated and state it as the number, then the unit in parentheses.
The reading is 20 (°F)
